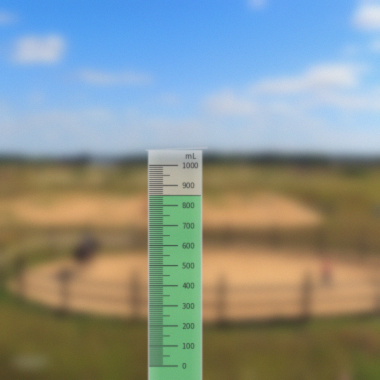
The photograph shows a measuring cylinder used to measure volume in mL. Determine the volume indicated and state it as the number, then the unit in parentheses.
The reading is 850 (mL)
